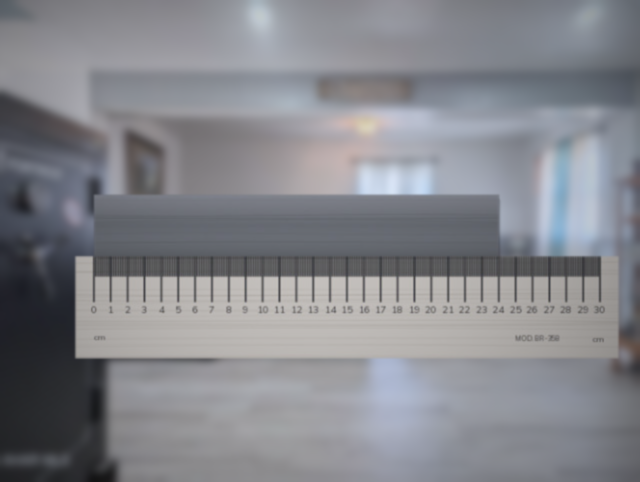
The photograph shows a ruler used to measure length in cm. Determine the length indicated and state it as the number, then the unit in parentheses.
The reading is 24 (cm)
